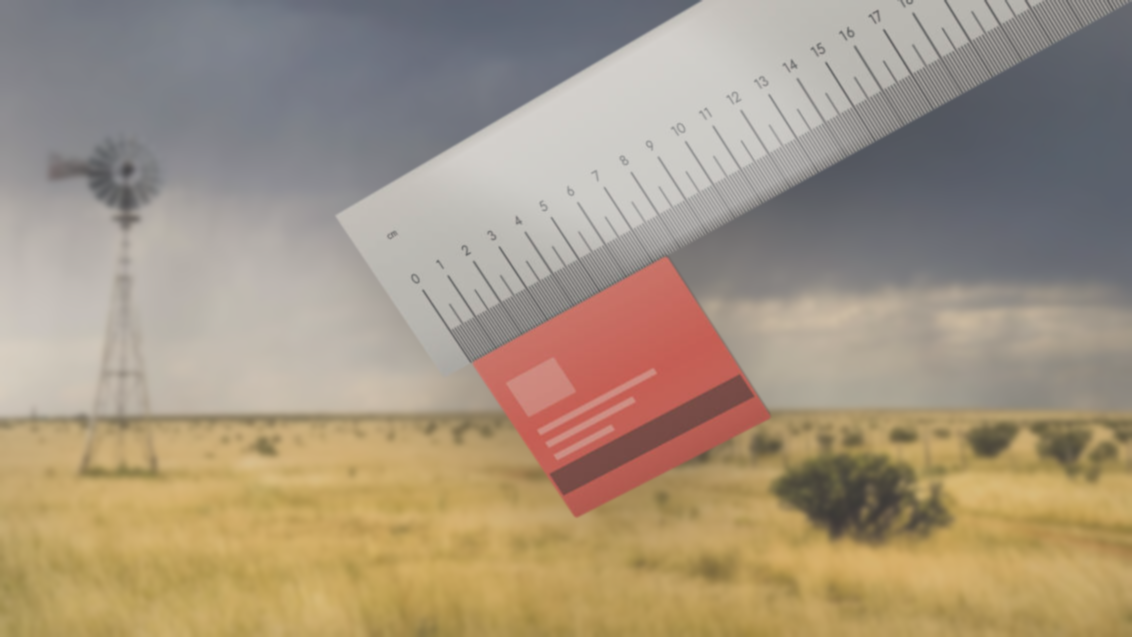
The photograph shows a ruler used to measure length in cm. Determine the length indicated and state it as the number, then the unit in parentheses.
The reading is 7.5 (cm)
